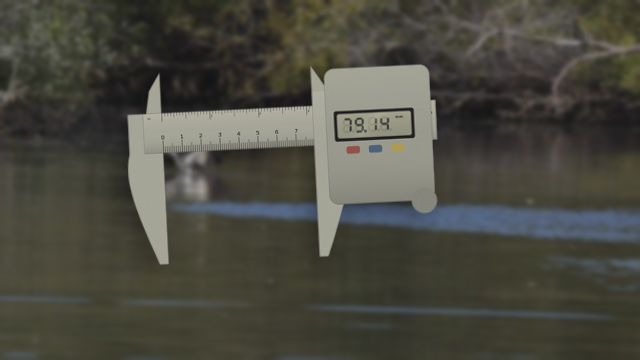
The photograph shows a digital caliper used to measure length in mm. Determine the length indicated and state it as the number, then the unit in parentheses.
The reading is 79.14 (mm)
